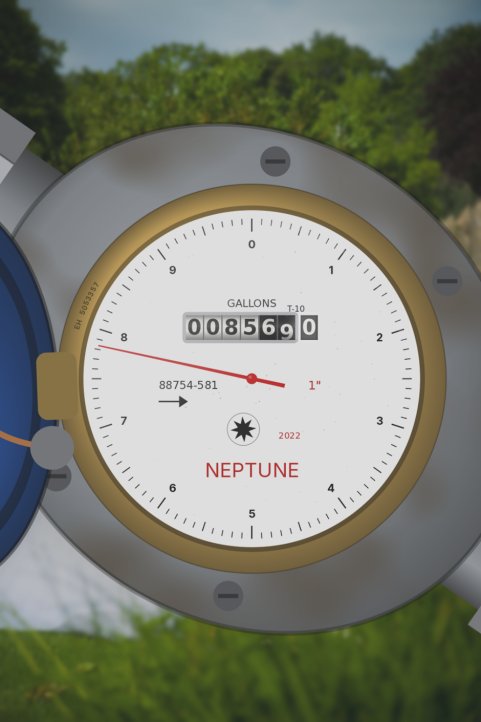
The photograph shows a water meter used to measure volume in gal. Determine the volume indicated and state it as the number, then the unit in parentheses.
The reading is 85687.8 (gal)
